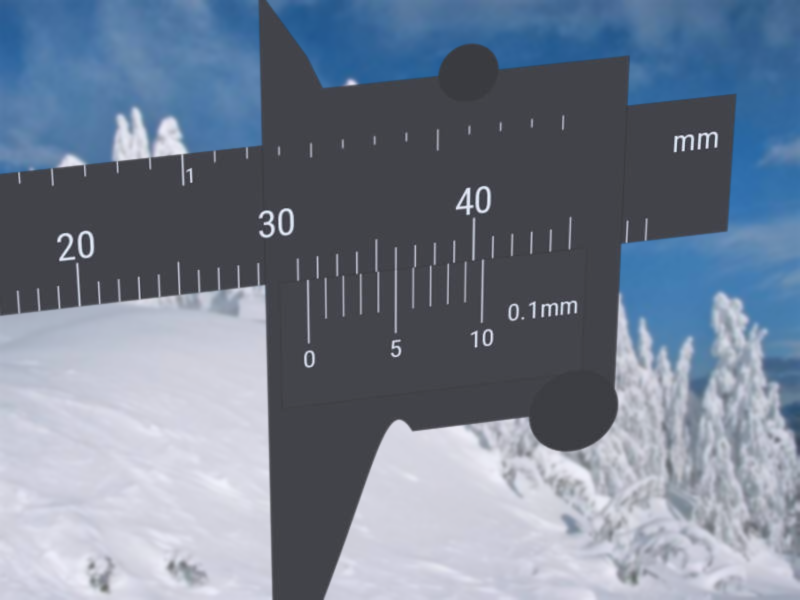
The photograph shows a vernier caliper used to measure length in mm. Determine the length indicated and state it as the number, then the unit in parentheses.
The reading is 31.5 (mm)
